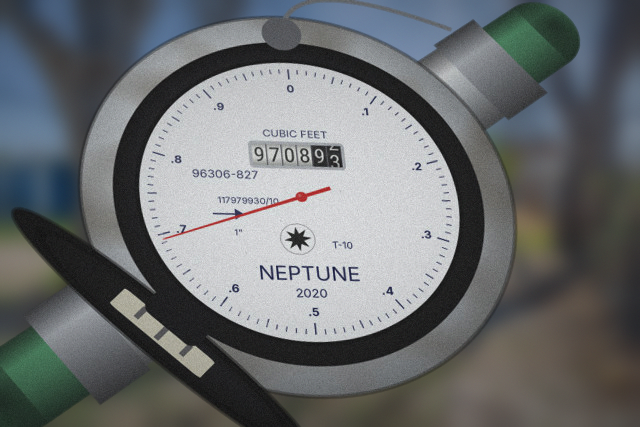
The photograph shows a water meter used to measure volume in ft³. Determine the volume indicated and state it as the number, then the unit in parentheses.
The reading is 970892.69 (ft³)
